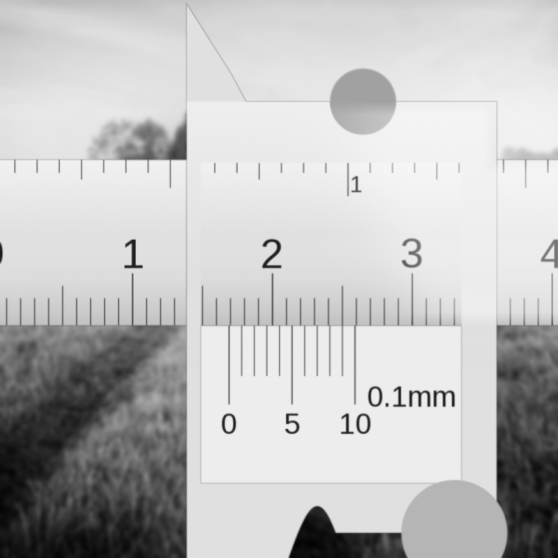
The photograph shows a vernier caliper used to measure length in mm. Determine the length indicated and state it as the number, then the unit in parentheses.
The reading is 16.9 (mm)
